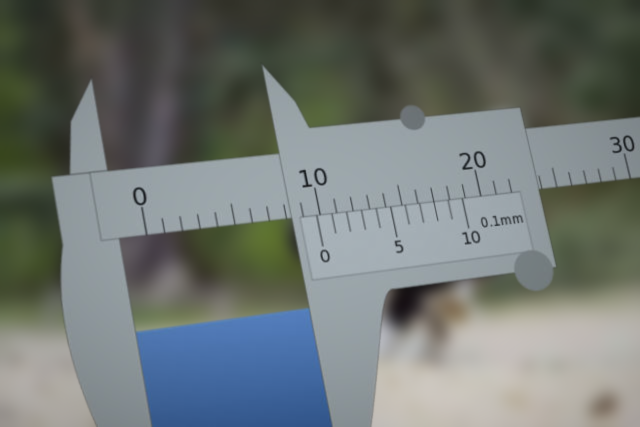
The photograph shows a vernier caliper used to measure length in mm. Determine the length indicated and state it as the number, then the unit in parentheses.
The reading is 9.8 (mm)
